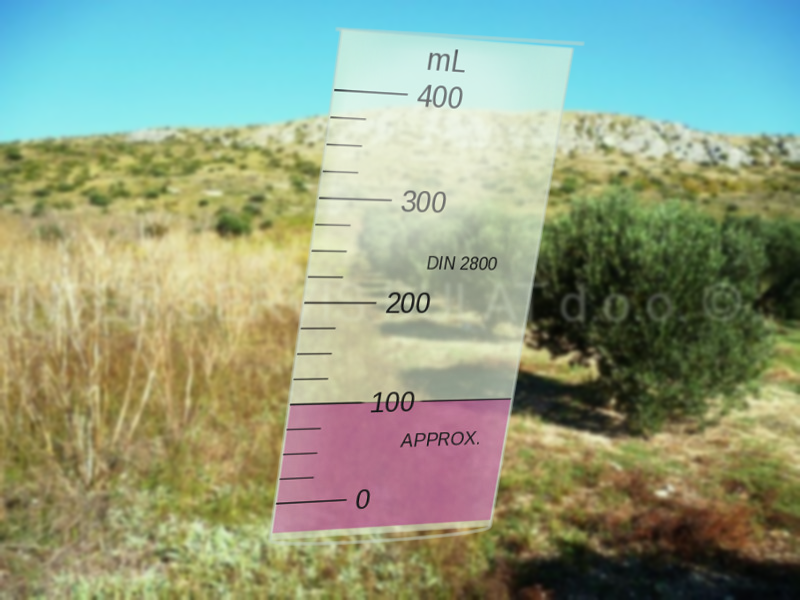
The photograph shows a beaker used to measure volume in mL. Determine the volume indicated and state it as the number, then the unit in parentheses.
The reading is 100 (mL)
